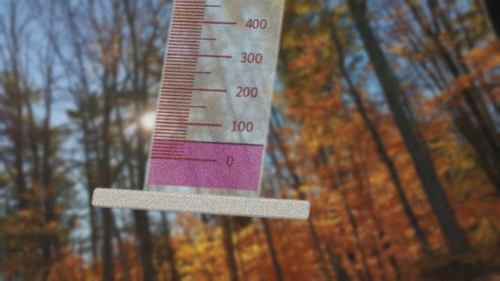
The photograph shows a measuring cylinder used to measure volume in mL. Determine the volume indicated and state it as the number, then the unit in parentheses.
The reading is 50 (mL)
